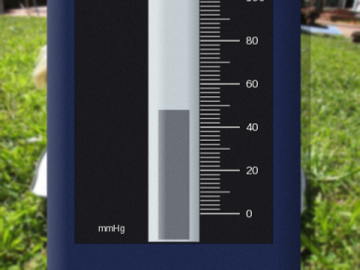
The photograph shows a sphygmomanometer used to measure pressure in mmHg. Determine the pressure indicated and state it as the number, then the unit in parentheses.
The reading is 48 (mmHg)
